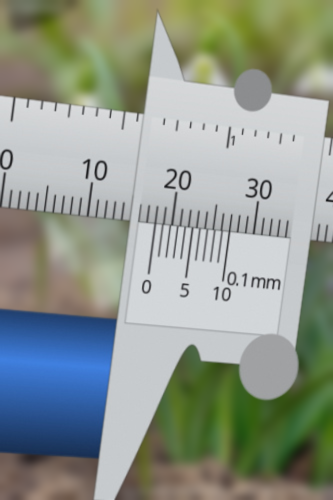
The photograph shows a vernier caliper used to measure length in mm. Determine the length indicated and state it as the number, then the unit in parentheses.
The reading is 18.0 (mm)
